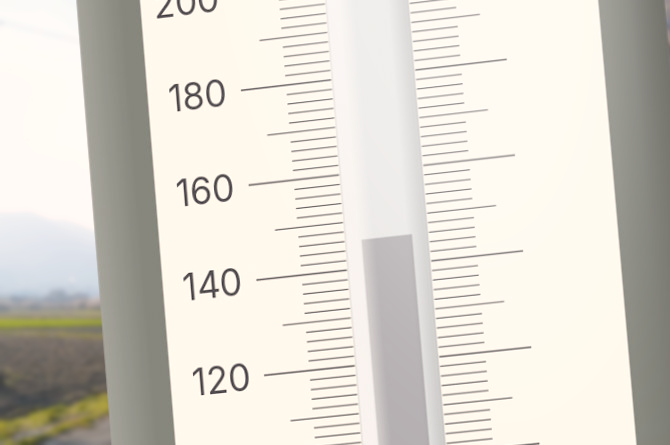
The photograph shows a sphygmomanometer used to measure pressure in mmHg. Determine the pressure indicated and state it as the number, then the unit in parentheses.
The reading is 146 (mmHg)
